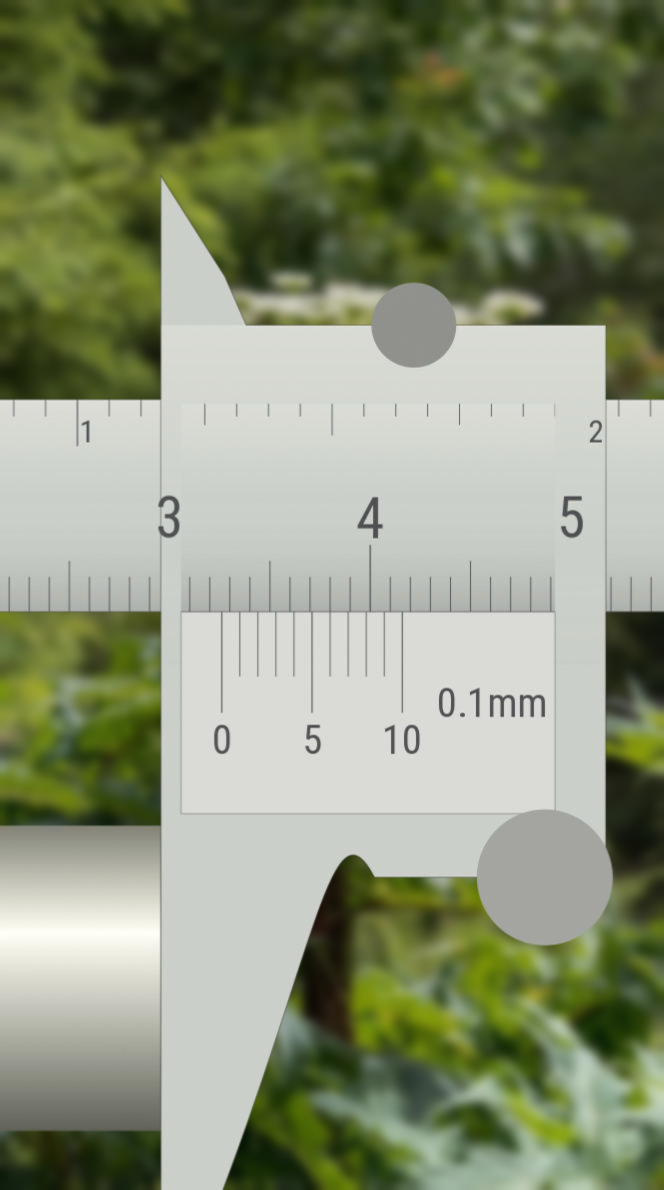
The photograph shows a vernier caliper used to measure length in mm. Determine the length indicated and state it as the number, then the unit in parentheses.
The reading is 32.6 (mm)
